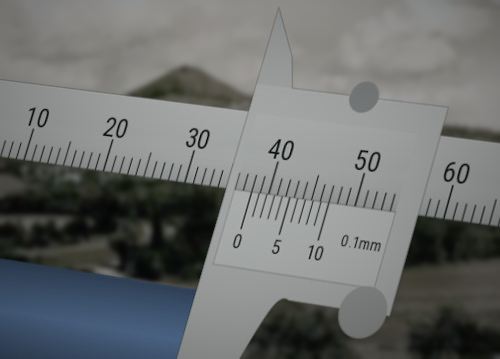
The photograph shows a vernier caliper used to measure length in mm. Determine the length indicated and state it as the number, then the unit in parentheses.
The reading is 38.0 (mm)
